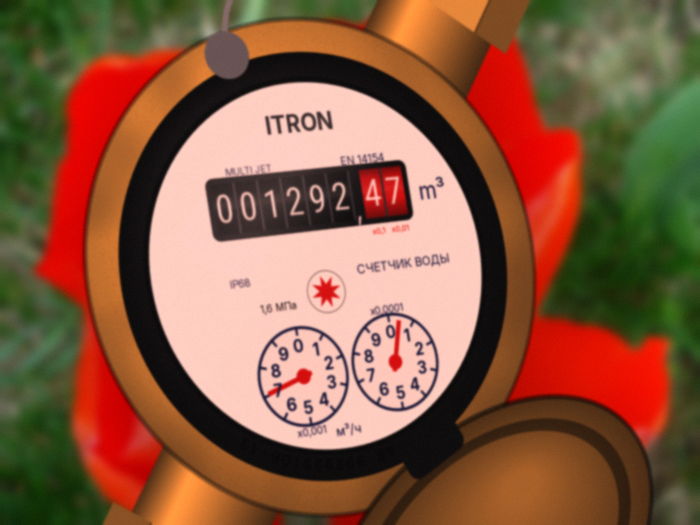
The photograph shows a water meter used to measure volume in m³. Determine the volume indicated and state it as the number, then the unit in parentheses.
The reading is 1292.4770 (m³)
